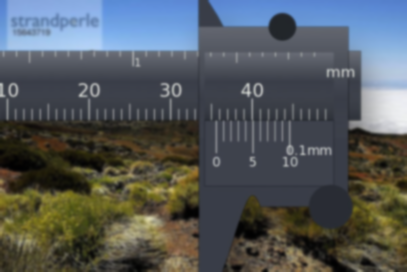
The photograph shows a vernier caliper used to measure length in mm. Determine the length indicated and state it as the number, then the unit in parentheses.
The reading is 35.6 (mm)
